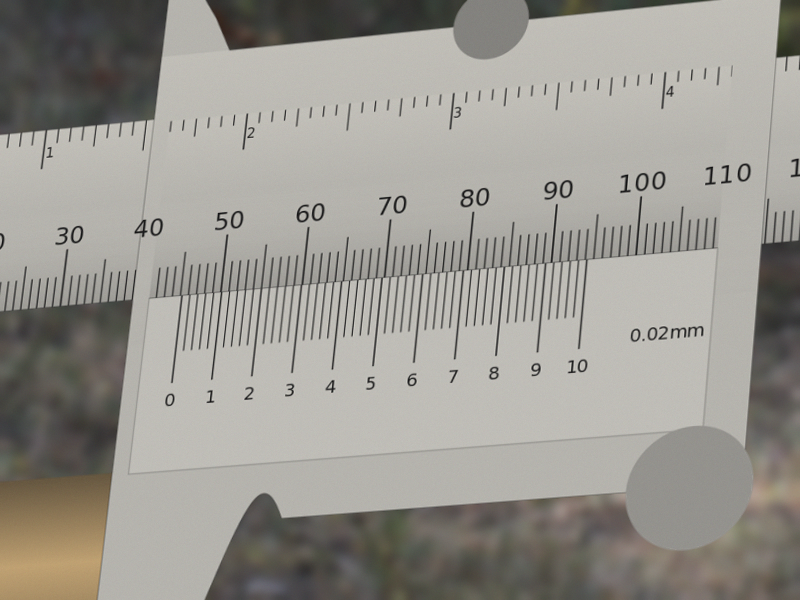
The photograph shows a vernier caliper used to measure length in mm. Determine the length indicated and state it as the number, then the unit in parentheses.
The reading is 45.2 (mm)
